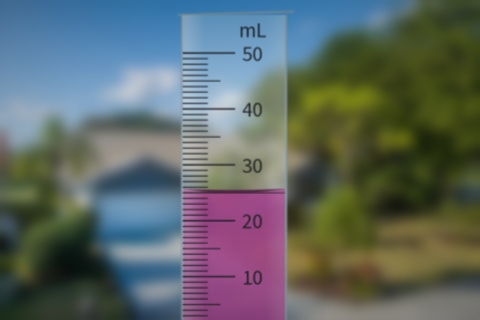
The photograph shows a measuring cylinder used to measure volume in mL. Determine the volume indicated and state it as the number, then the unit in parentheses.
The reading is 25 (mL)
